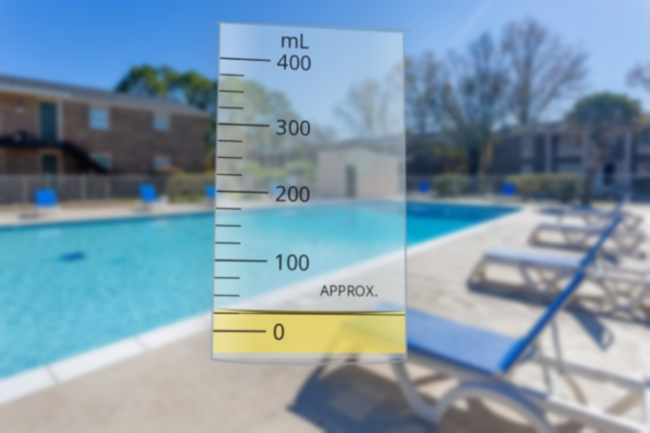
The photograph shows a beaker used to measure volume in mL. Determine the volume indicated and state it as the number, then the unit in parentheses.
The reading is 25 (mL)
